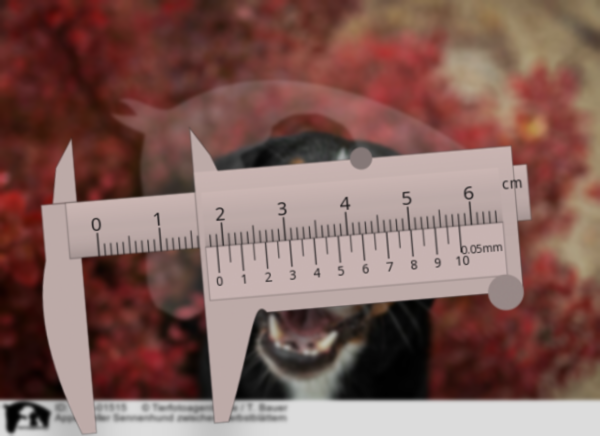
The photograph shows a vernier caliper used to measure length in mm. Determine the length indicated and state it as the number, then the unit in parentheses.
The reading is 19.0 (mm)
